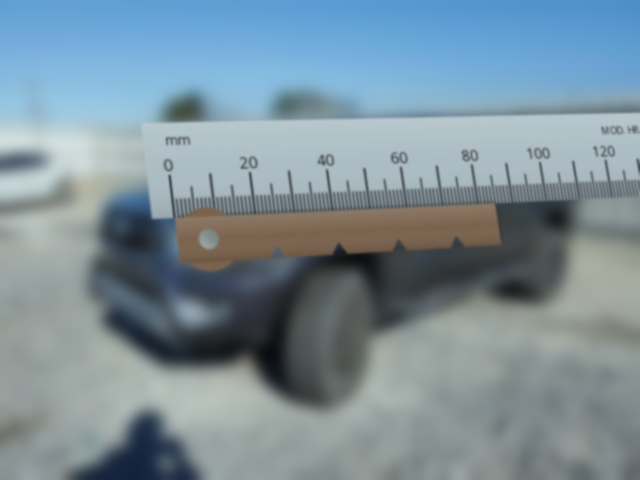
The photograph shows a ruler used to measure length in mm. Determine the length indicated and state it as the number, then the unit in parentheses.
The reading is 85 (mm)
